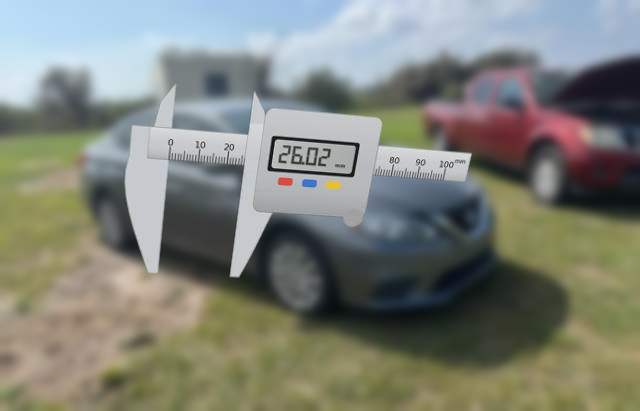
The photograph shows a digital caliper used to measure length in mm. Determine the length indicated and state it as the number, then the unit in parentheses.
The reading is 26.02 (mm)
